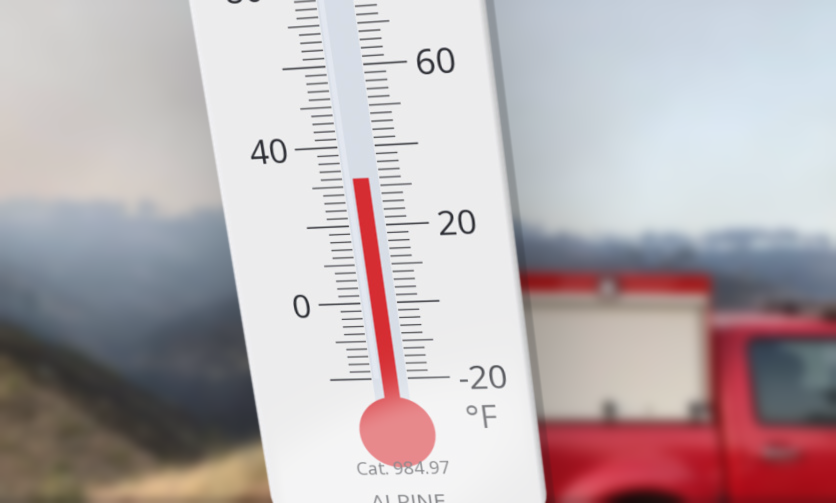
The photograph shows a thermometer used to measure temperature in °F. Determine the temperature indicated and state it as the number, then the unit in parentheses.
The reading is 32 (°F)
